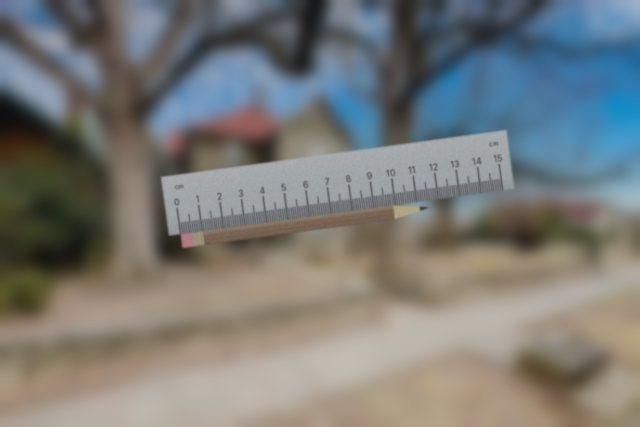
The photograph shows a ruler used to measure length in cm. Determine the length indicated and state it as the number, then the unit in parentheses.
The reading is 11.5 (cm)
